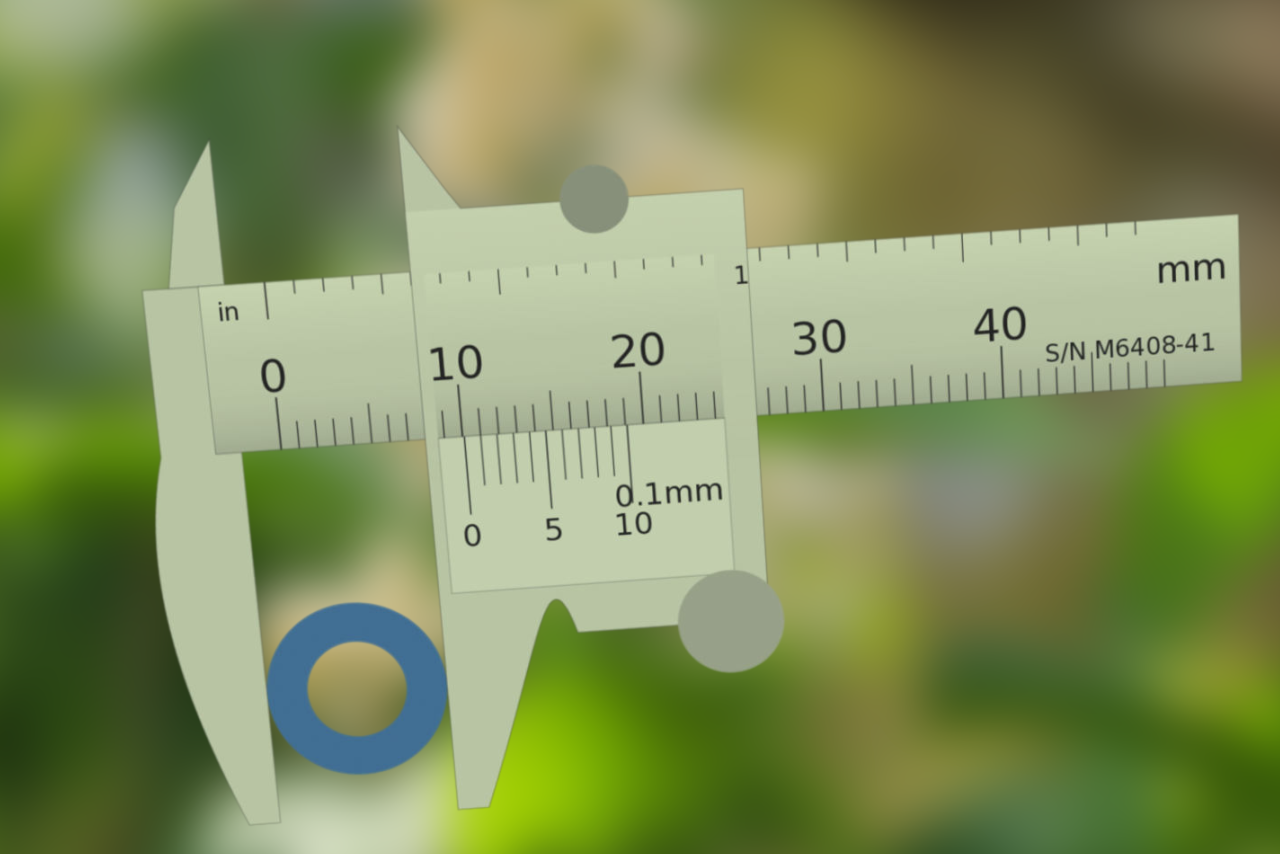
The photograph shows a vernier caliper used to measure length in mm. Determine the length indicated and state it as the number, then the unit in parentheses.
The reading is 10.1 (mm)
